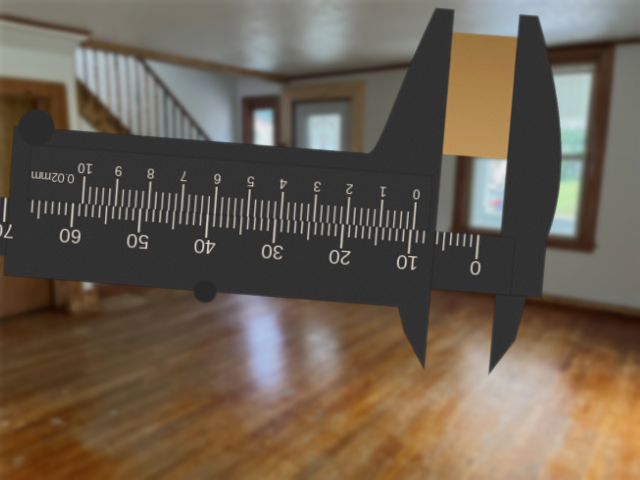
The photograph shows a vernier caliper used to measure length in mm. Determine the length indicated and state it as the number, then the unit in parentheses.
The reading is 9.6 (mm)
